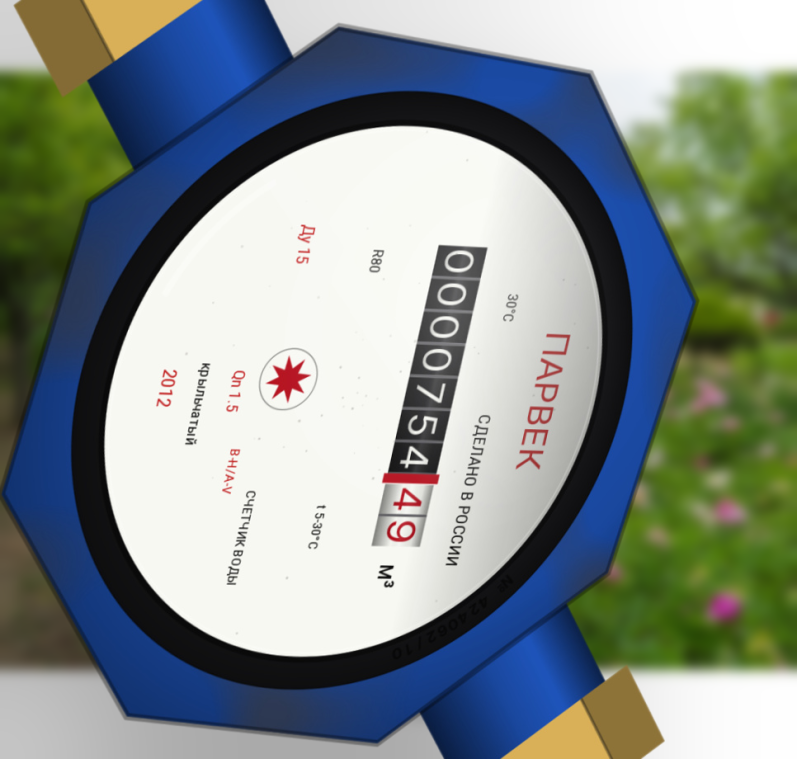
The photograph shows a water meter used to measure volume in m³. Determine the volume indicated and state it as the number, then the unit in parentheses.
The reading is 754.49 (m³)
